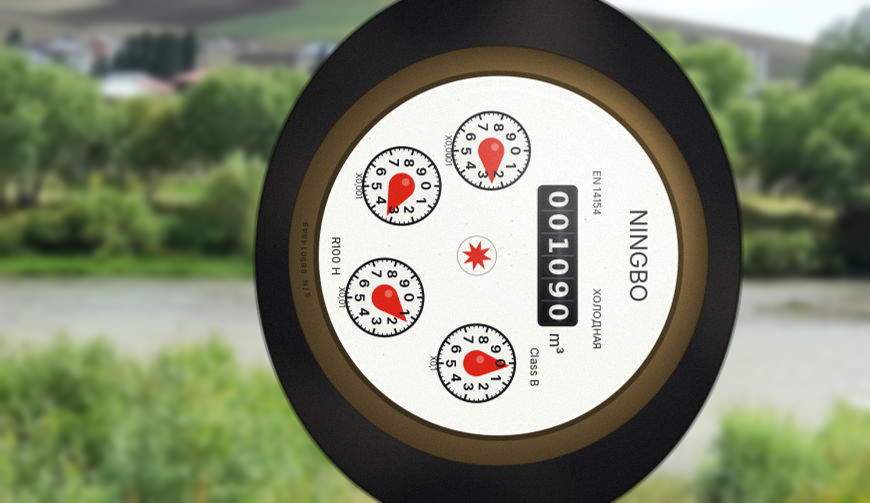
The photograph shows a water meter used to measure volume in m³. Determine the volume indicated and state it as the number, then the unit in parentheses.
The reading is 1090.0132 (m³)
